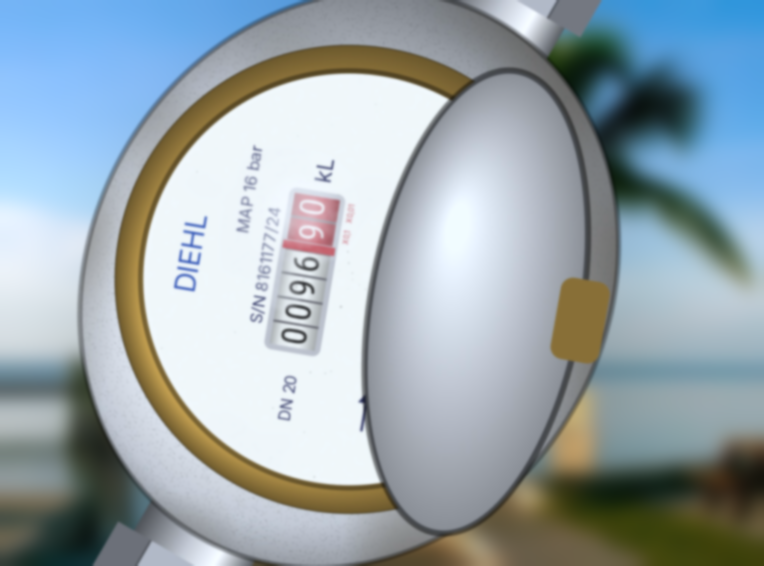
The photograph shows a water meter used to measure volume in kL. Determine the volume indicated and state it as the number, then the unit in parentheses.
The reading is 96.90 (kL)
